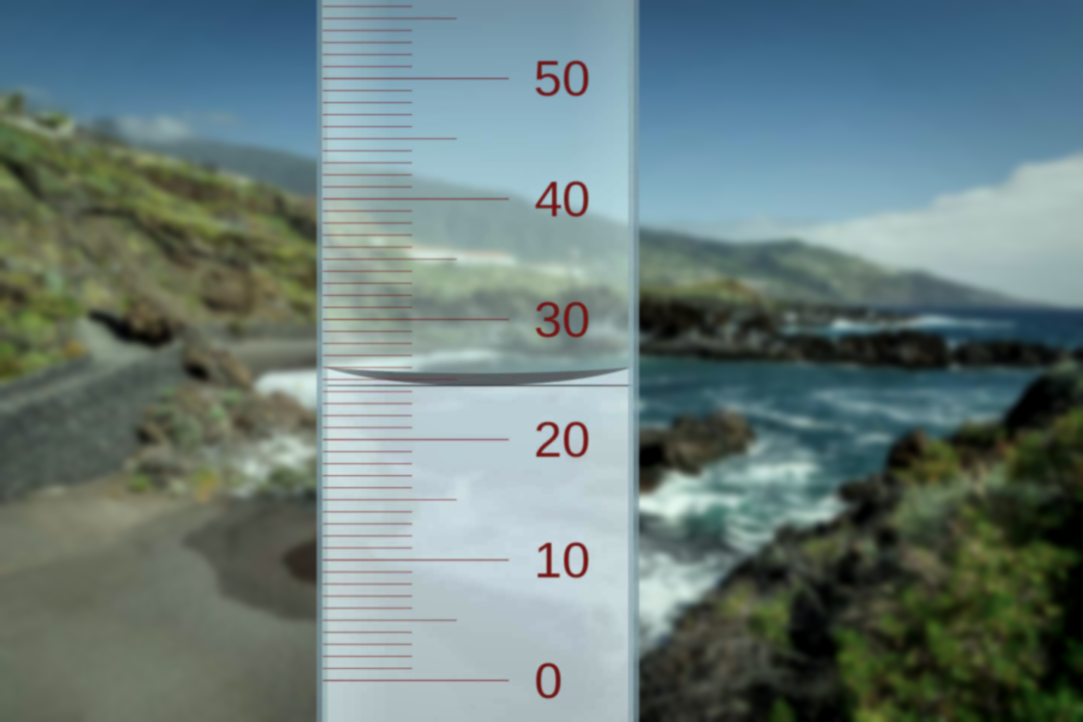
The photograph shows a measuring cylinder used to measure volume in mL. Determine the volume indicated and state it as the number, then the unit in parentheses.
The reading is 24.5 (mL)
